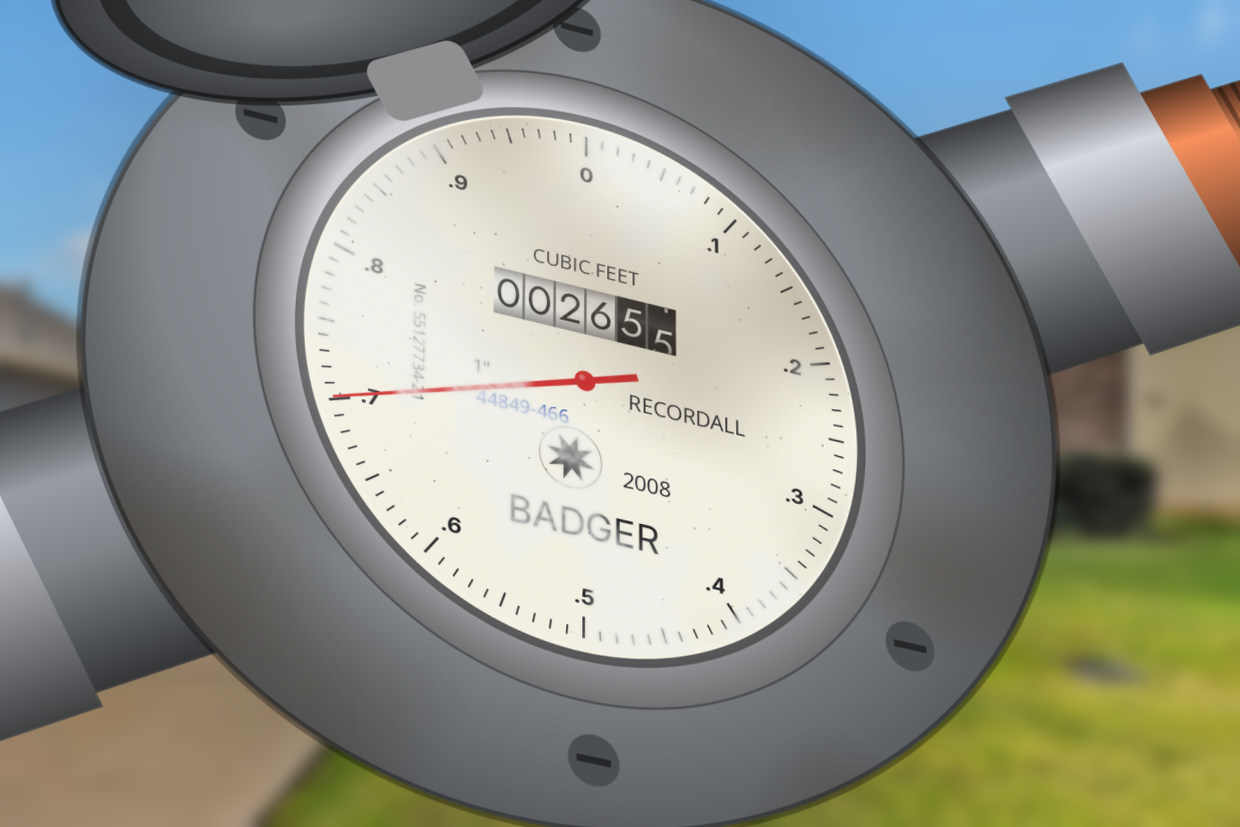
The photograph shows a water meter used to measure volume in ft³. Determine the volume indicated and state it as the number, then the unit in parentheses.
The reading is 2654.70 (ft³)
